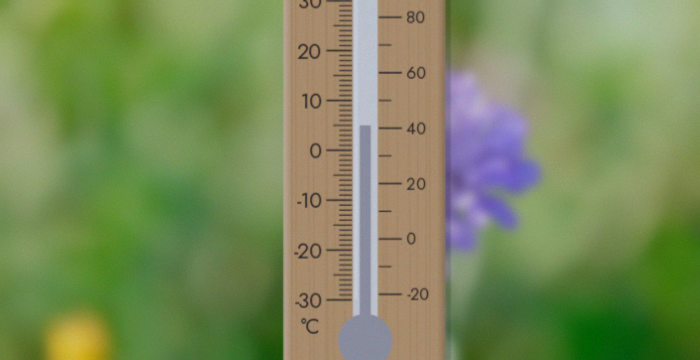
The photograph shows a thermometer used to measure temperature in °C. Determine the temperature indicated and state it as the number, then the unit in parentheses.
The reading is 5 (°C)
